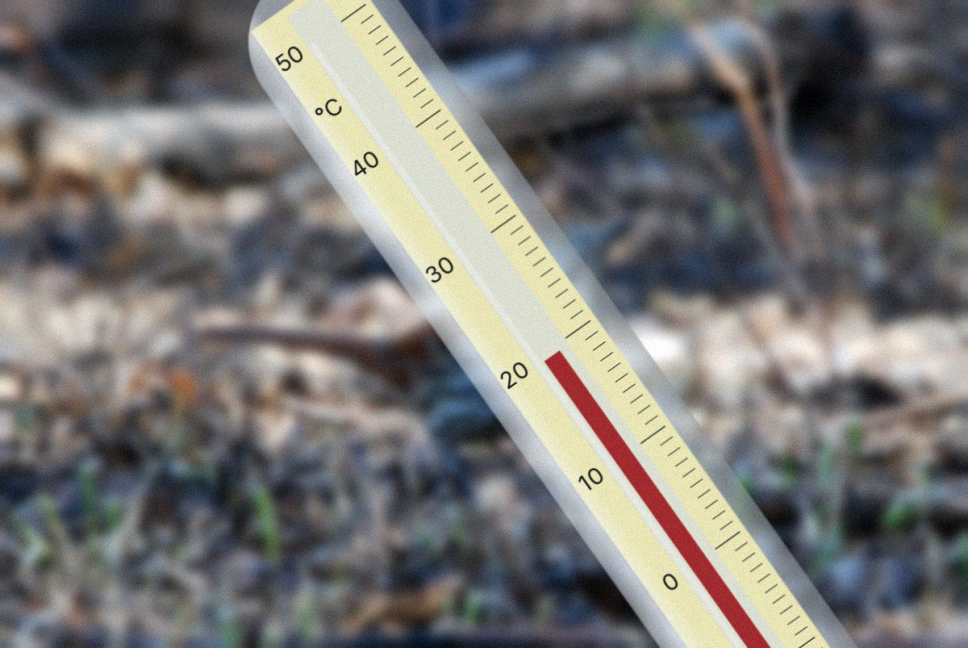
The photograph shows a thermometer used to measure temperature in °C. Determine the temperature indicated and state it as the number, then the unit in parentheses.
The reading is 19.5 (°C)
